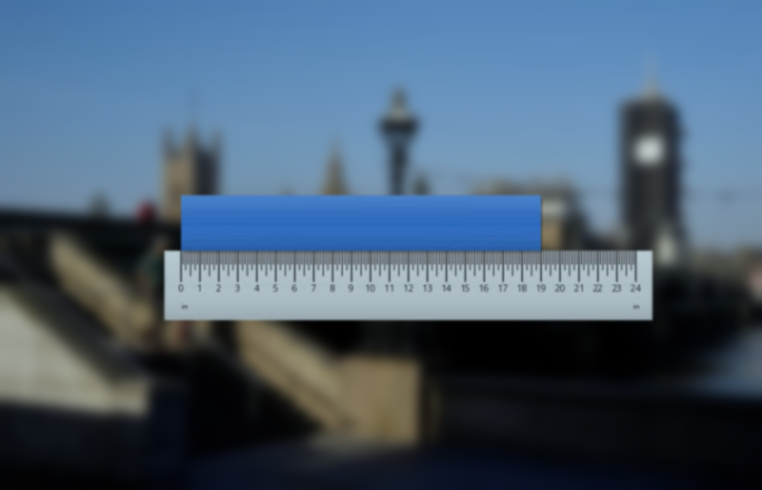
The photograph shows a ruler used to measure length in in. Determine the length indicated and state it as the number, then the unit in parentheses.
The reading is 19 (in)
